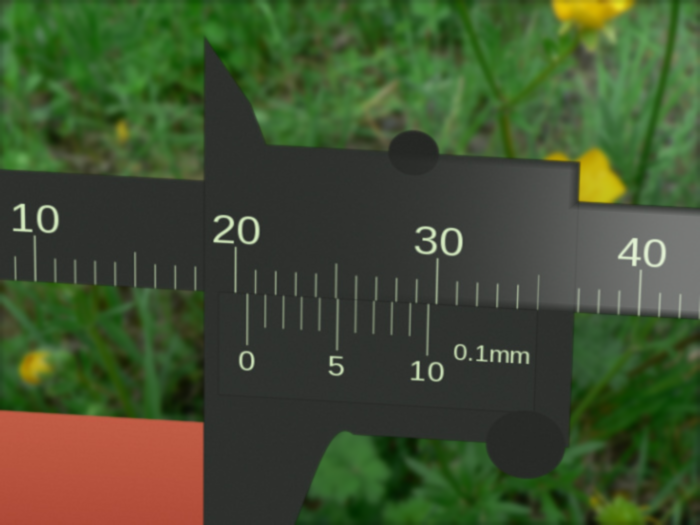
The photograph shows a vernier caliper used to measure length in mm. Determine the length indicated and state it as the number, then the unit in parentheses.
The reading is 20.6 (mm)
